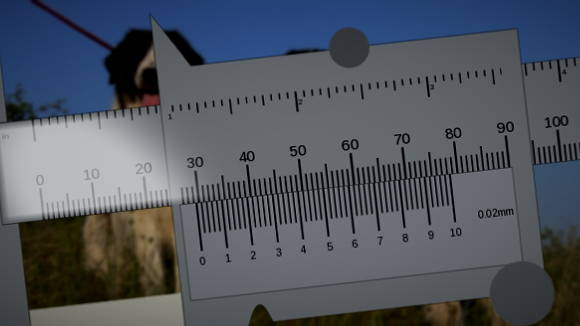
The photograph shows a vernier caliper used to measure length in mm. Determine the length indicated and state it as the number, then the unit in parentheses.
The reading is 29.5 (mm)
